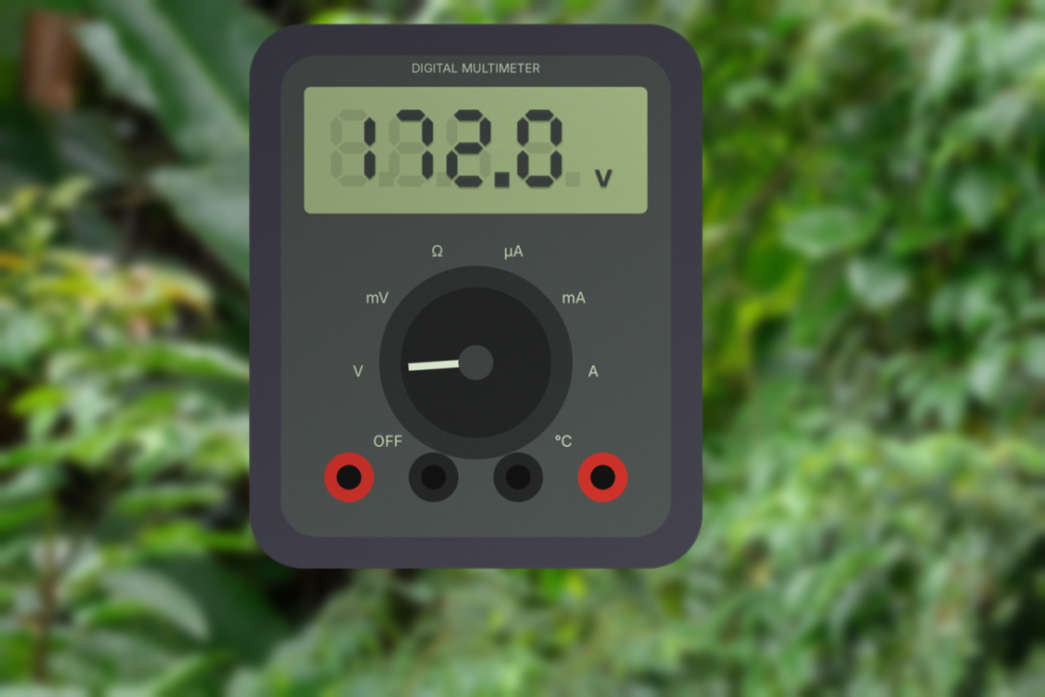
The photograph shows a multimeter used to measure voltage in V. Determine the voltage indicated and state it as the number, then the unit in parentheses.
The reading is 172.0 (V)
